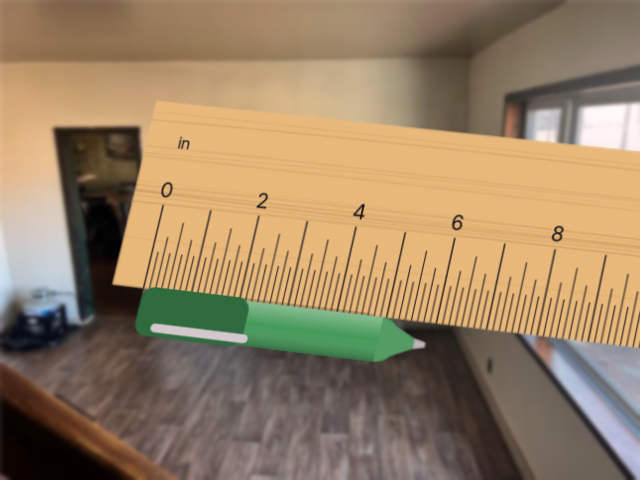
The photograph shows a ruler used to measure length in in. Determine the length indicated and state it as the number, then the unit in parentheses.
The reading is 5.875 (in)
